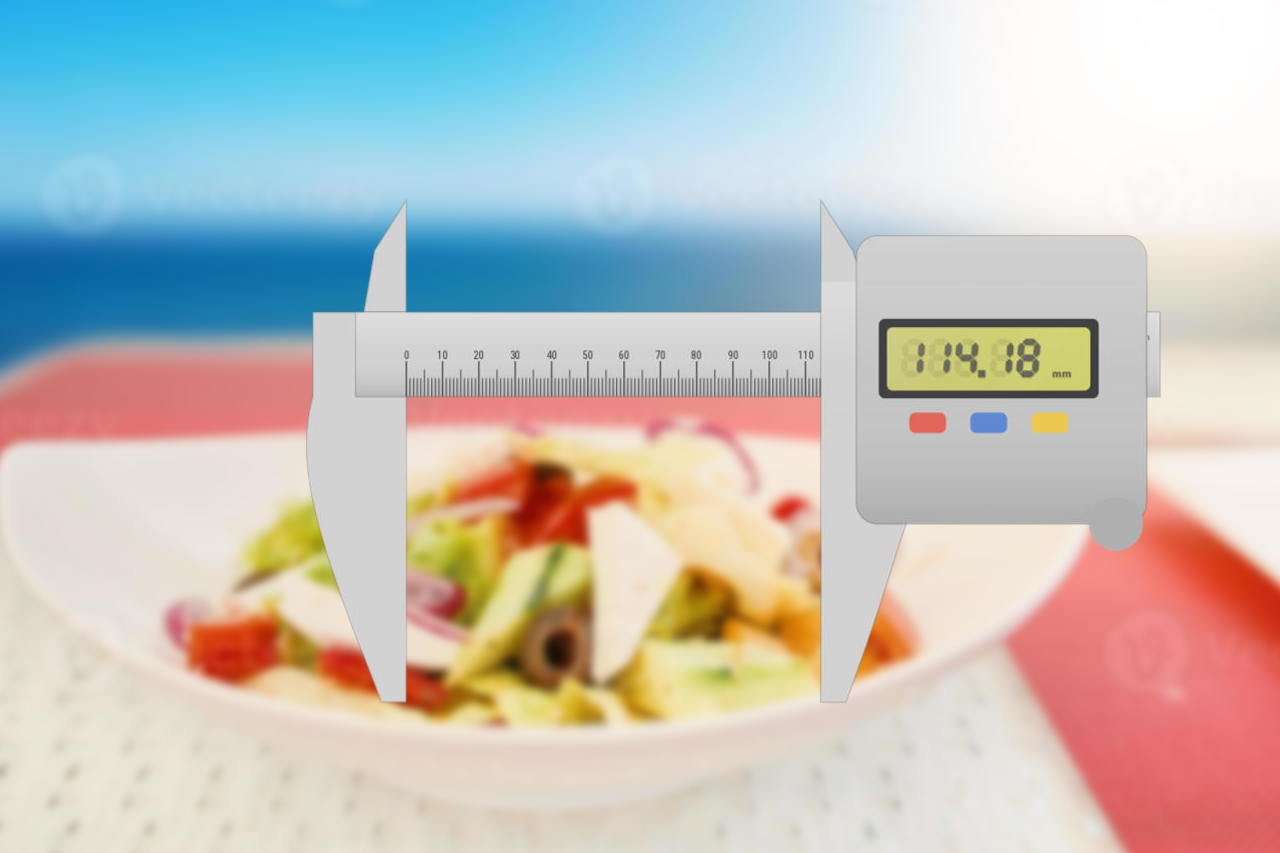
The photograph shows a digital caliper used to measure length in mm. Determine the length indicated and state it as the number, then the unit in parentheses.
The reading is 114.18 (mm)
